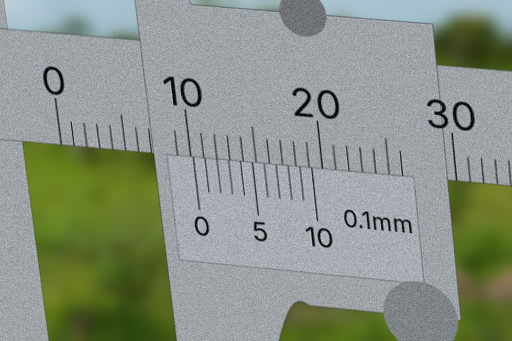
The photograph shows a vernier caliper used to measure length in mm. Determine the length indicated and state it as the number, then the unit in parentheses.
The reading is 10.2 (mm)
